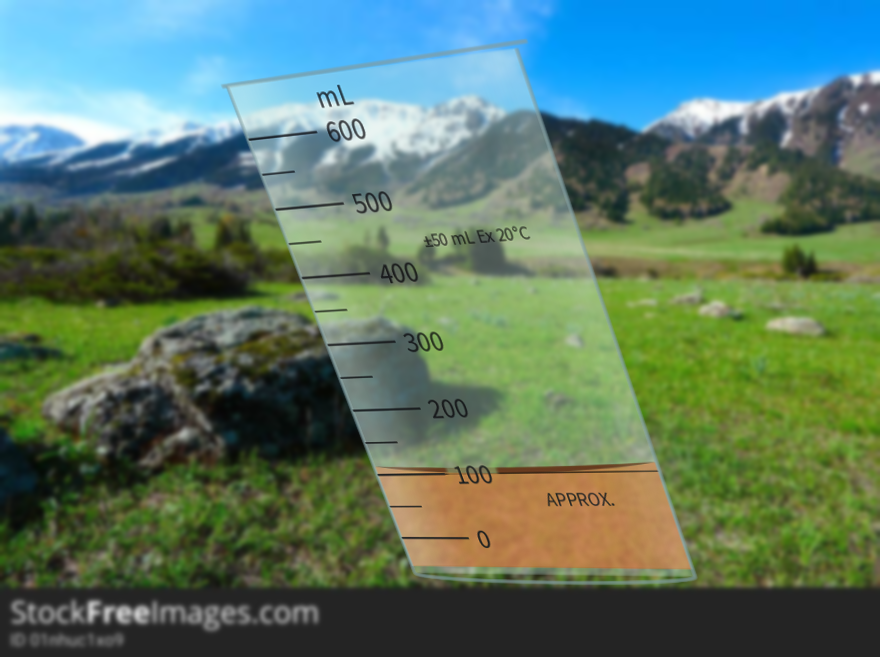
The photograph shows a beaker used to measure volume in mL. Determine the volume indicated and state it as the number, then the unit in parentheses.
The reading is 100 (mL)
